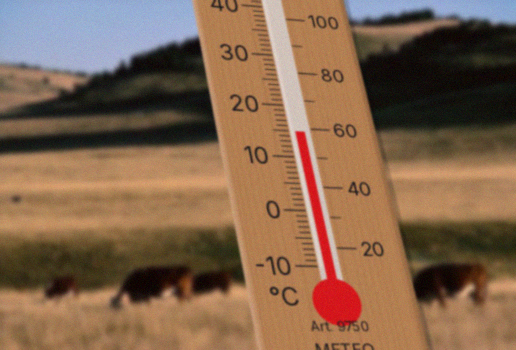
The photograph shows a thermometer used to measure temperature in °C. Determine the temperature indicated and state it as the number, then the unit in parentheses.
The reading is 15 (°C)
